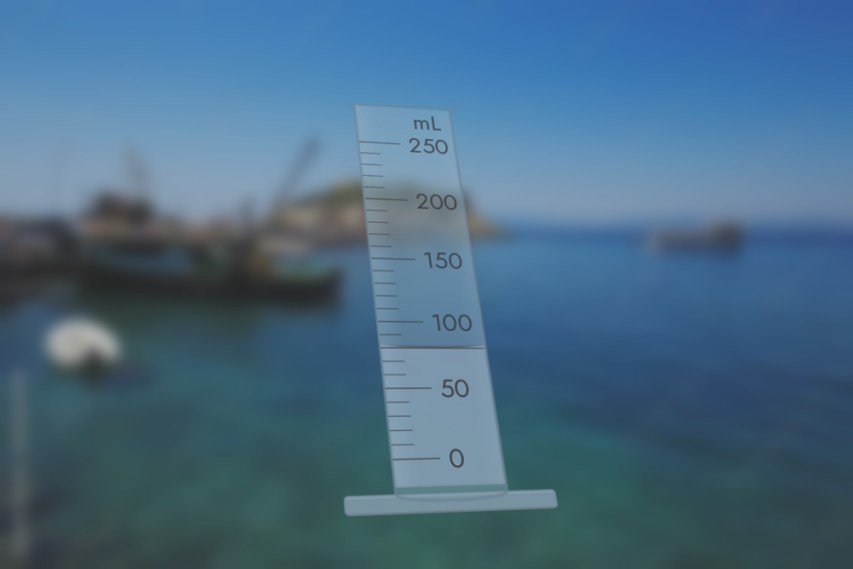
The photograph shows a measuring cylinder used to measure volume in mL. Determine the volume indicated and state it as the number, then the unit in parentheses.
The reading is 80 (mL)
